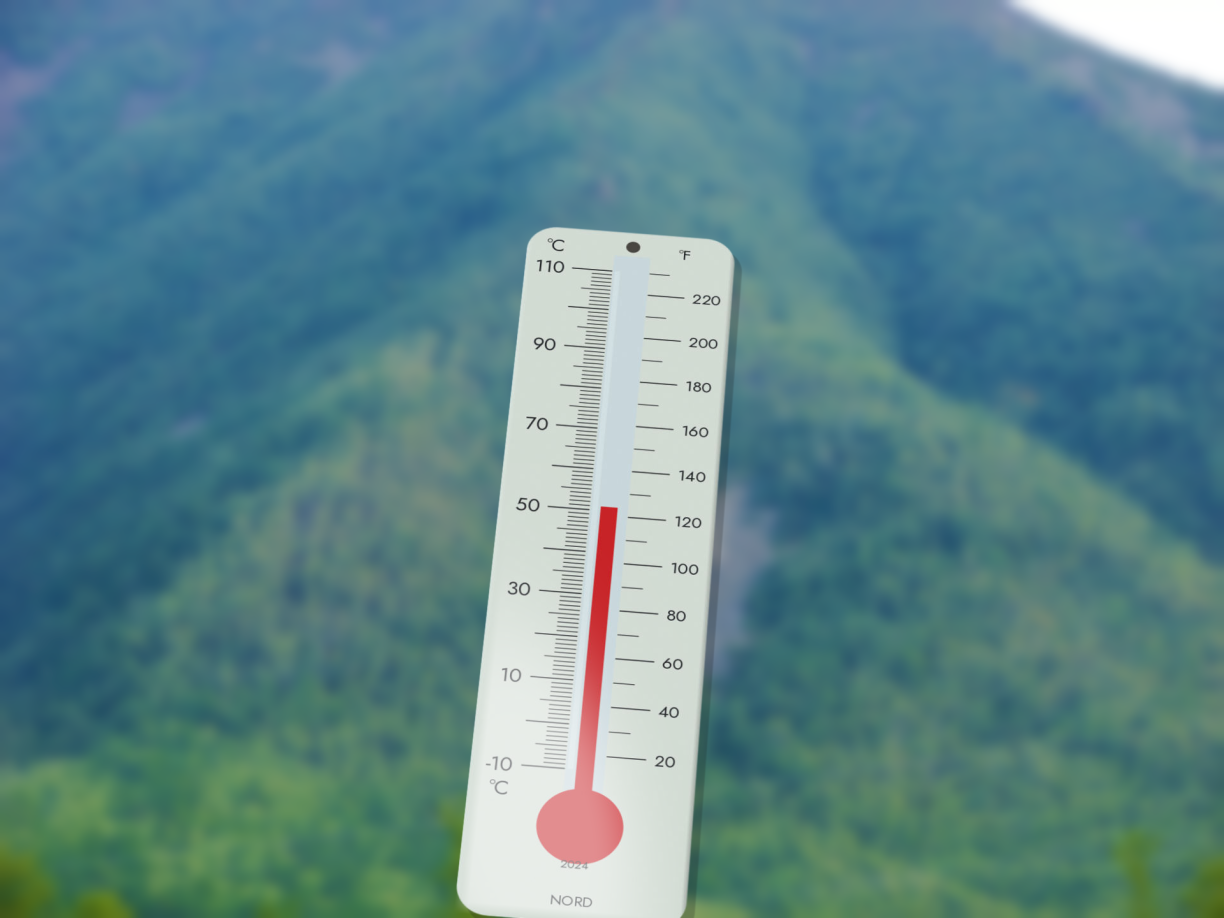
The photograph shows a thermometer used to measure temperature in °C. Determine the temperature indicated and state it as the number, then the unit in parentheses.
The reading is 51 (°C)
